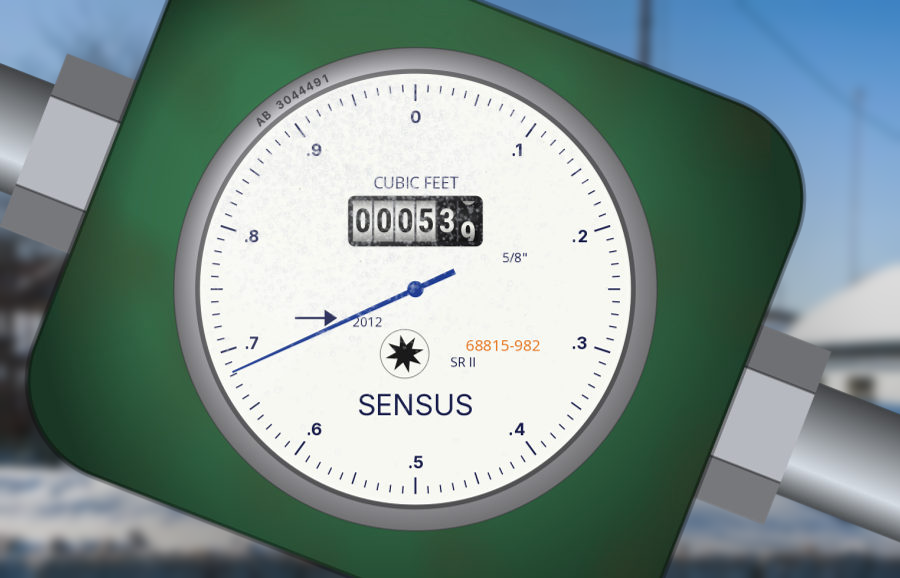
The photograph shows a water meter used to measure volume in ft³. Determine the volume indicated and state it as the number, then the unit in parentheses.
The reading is 538.68 (ft³)
